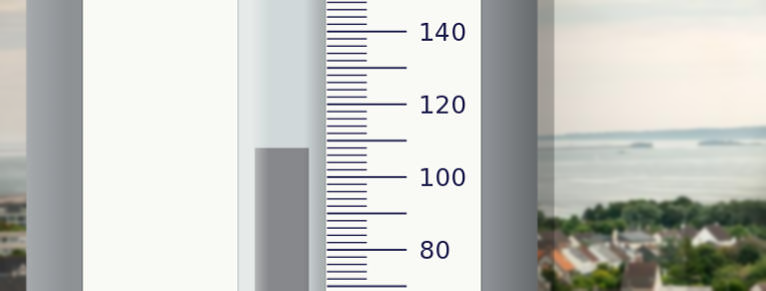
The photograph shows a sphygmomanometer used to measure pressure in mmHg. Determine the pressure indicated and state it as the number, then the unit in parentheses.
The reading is 108 (mmHg)
